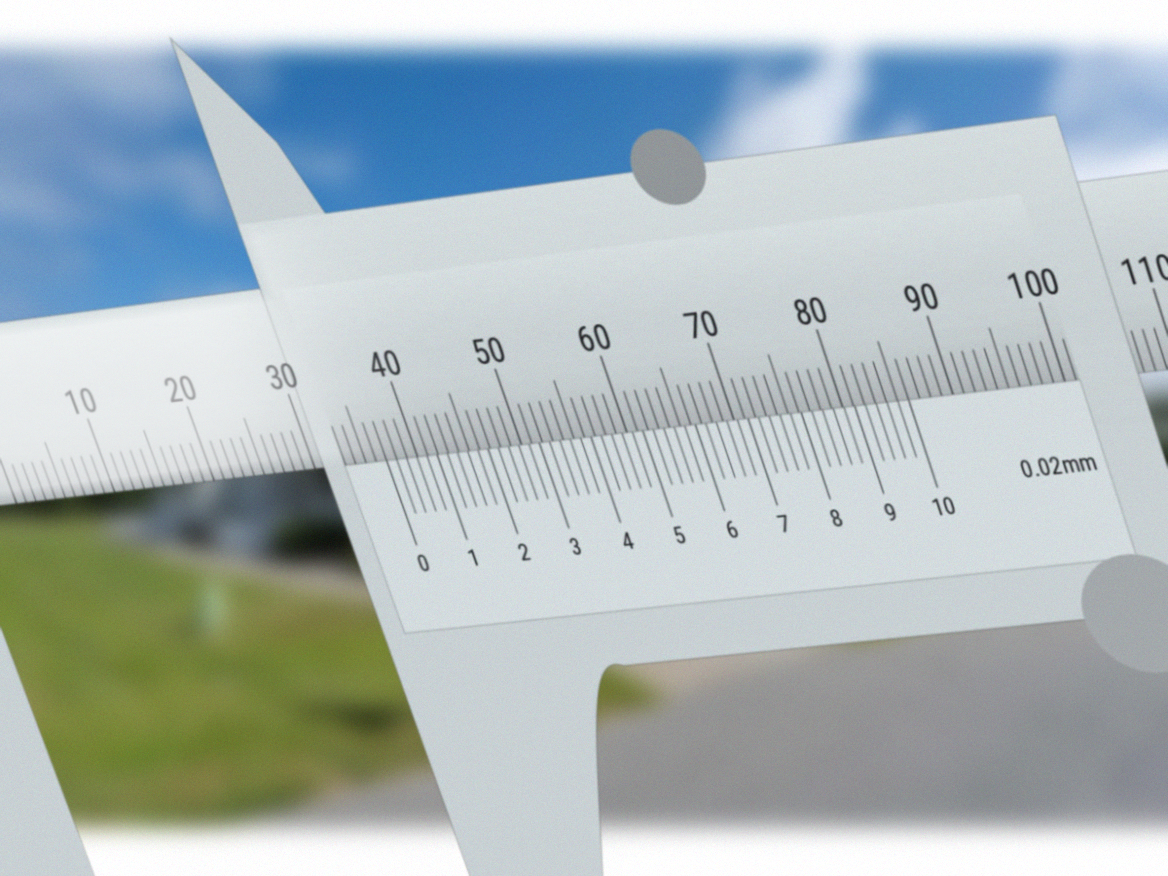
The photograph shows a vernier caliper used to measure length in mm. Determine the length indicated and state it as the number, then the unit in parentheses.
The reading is 37.0 (mm)
